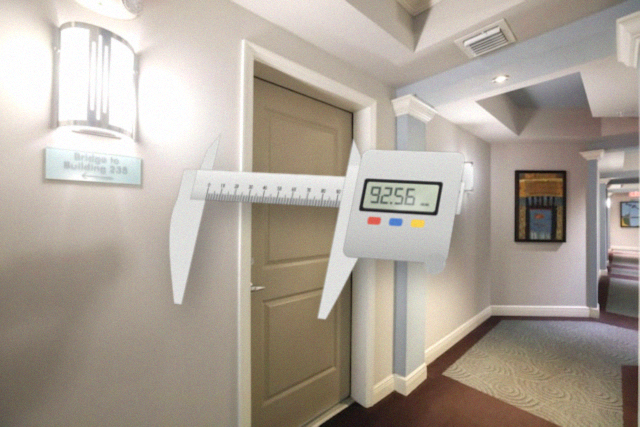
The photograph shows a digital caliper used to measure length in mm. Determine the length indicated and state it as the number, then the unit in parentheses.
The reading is 92.56 (mm)
